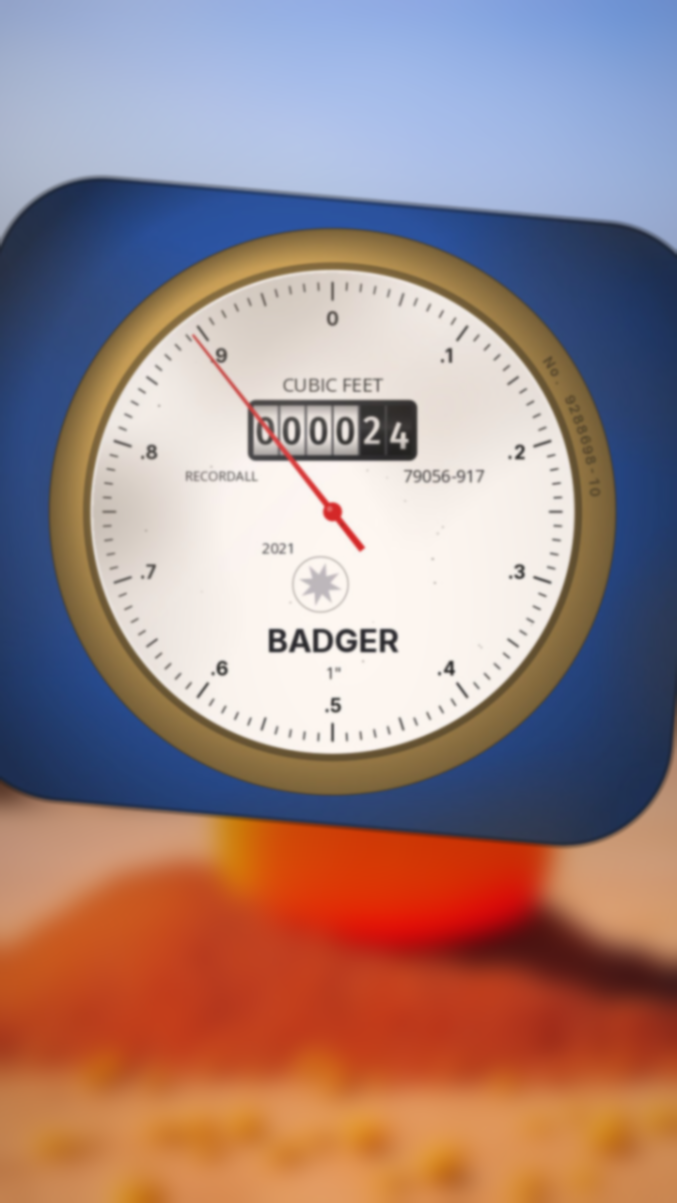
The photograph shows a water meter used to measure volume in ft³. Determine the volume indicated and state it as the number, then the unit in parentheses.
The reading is 23.89 (ft³)
